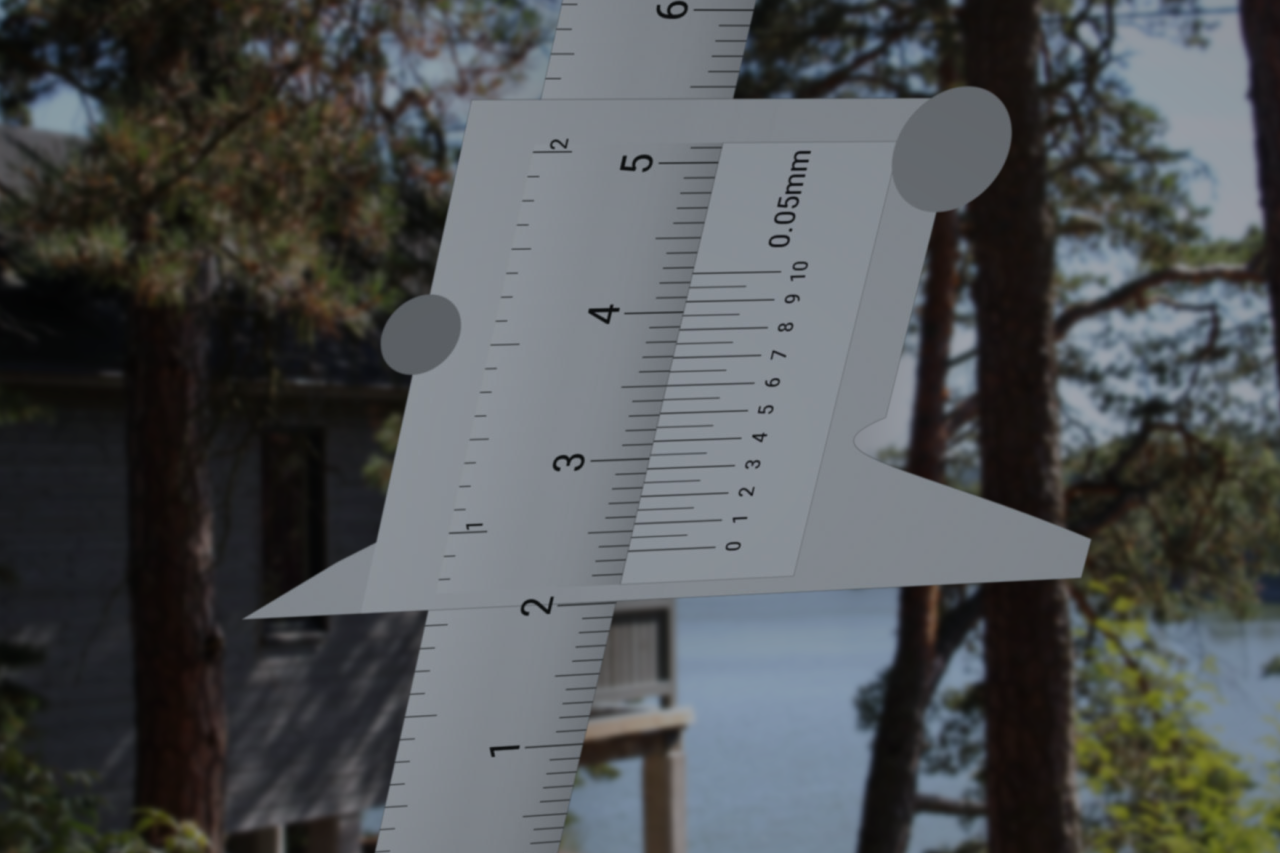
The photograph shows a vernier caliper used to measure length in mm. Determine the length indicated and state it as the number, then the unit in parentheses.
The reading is 23.6 (mm)
